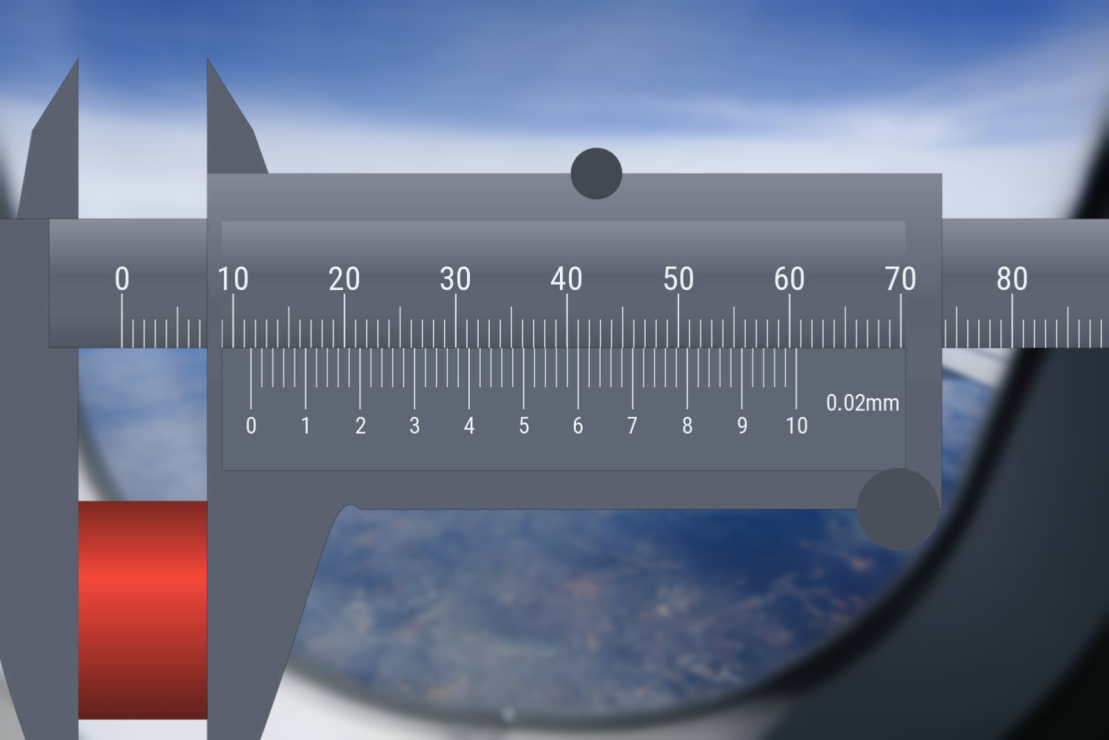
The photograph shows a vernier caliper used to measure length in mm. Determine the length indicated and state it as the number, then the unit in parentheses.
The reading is 11.6 (mm)
